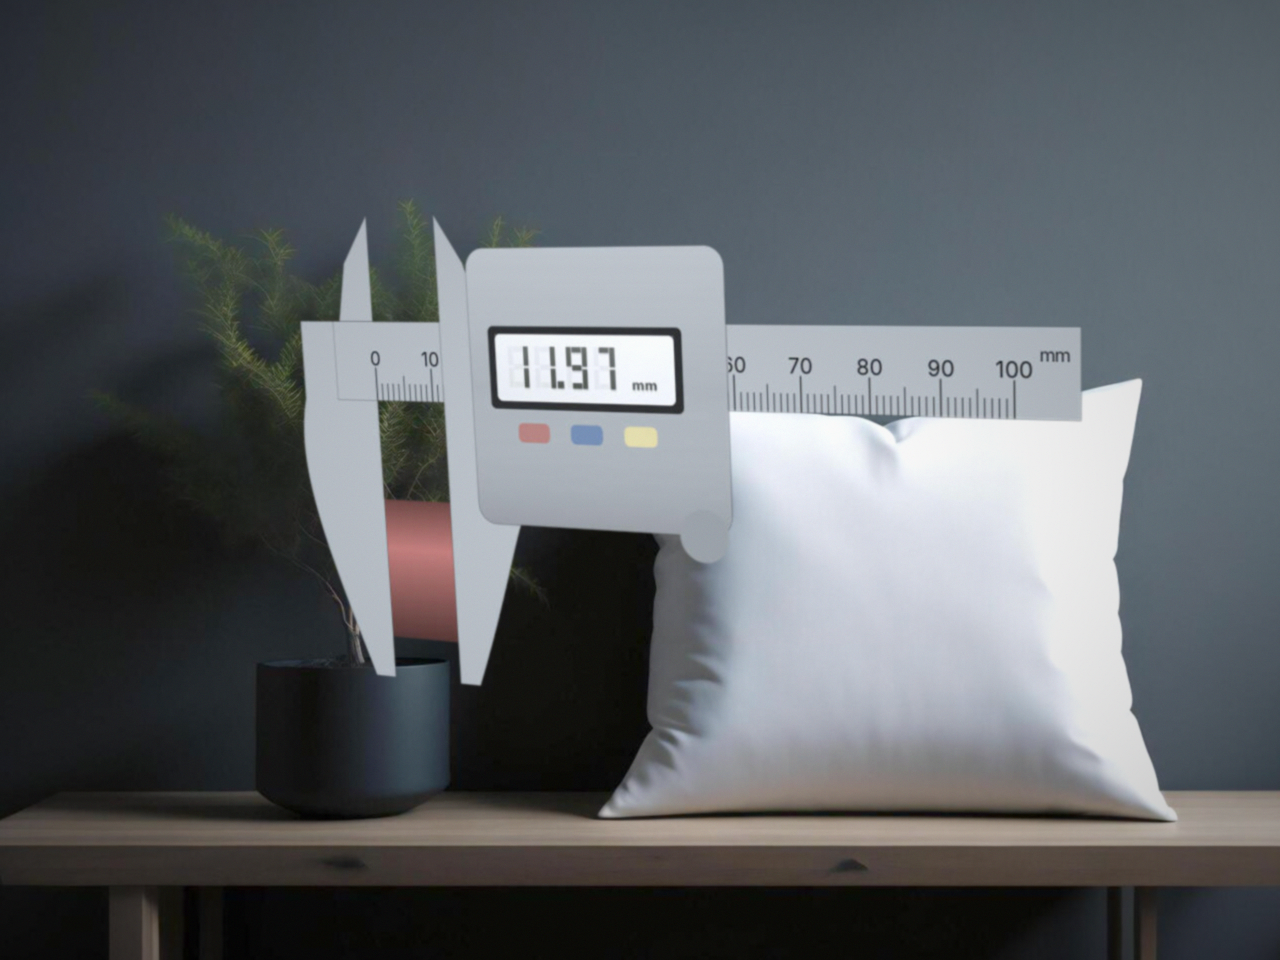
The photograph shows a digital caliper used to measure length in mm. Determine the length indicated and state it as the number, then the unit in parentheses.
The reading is 11.97 (mm)
